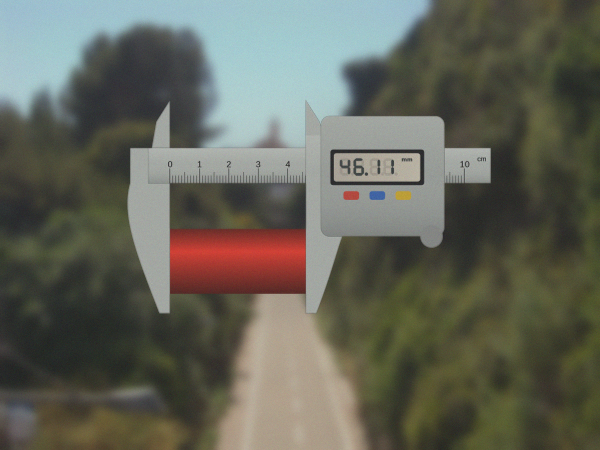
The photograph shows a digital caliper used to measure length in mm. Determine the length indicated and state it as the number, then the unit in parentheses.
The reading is 46.11 (mm)
